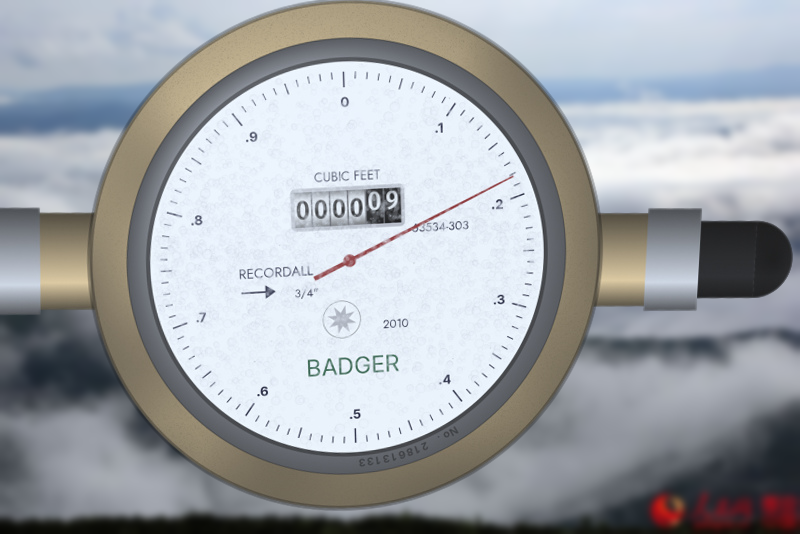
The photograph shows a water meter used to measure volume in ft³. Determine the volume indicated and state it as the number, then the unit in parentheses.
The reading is 9.18 (ft³)
